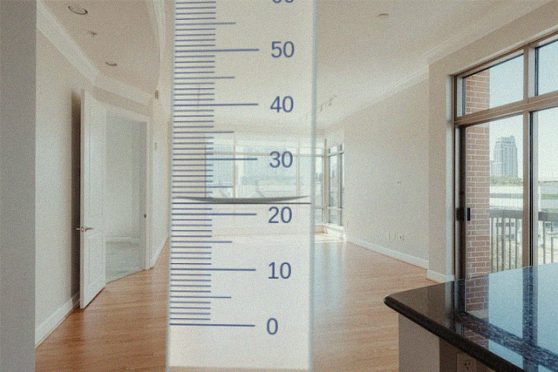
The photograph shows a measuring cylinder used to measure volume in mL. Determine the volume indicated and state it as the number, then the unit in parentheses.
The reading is 22 (mL)
